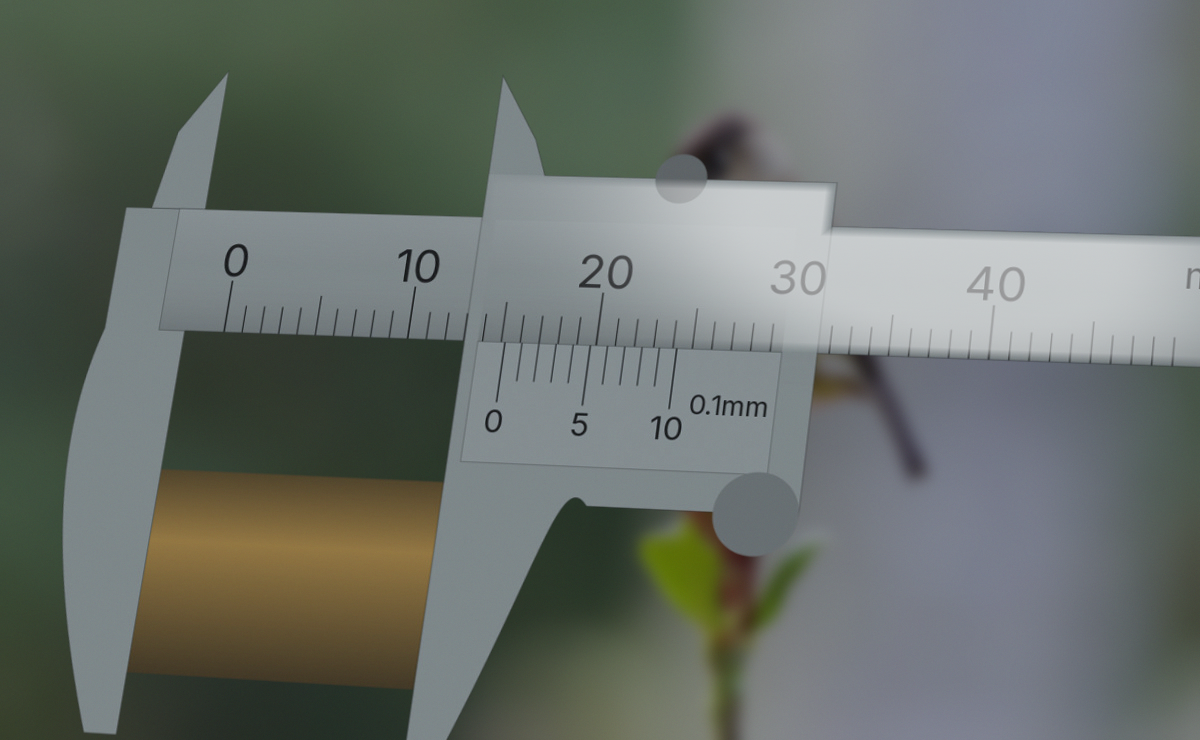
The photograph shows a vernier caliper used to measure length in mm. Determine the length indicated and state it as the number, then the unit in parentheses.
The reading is 15.2 (mm)
